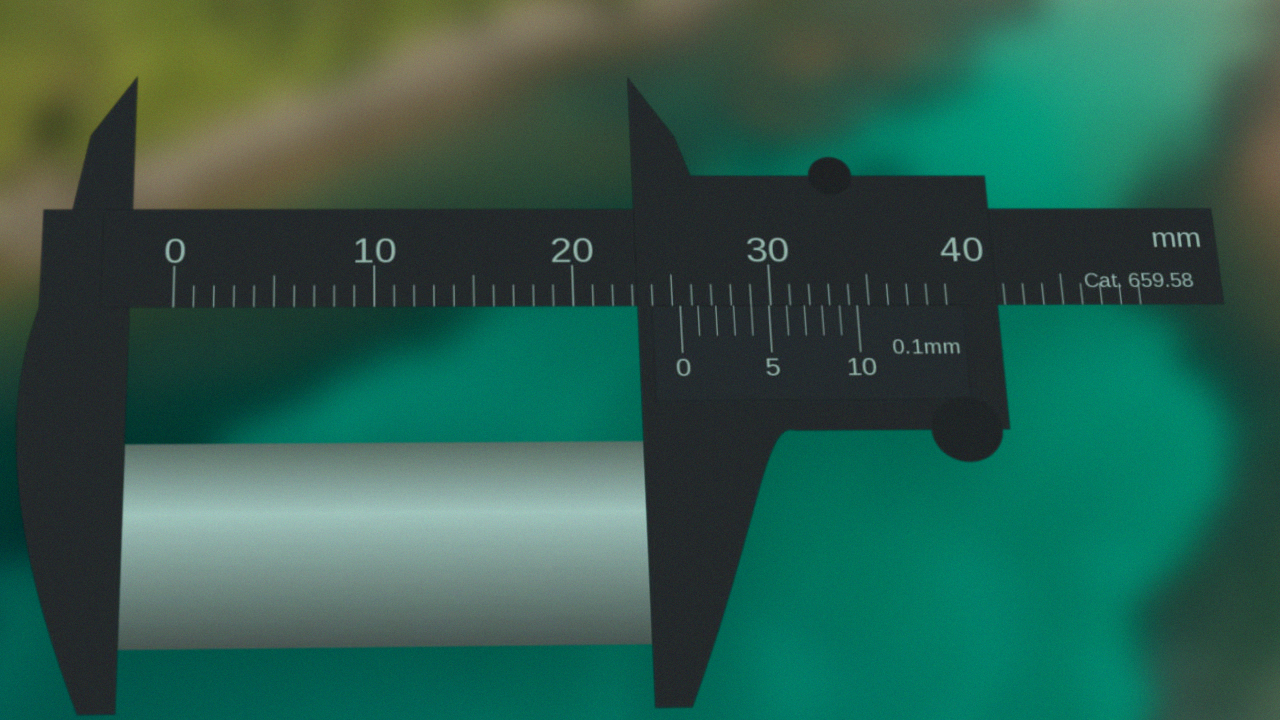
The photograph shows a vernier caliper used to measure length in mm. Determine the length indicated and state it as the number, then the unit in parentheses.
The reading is 25.4 (mm)
